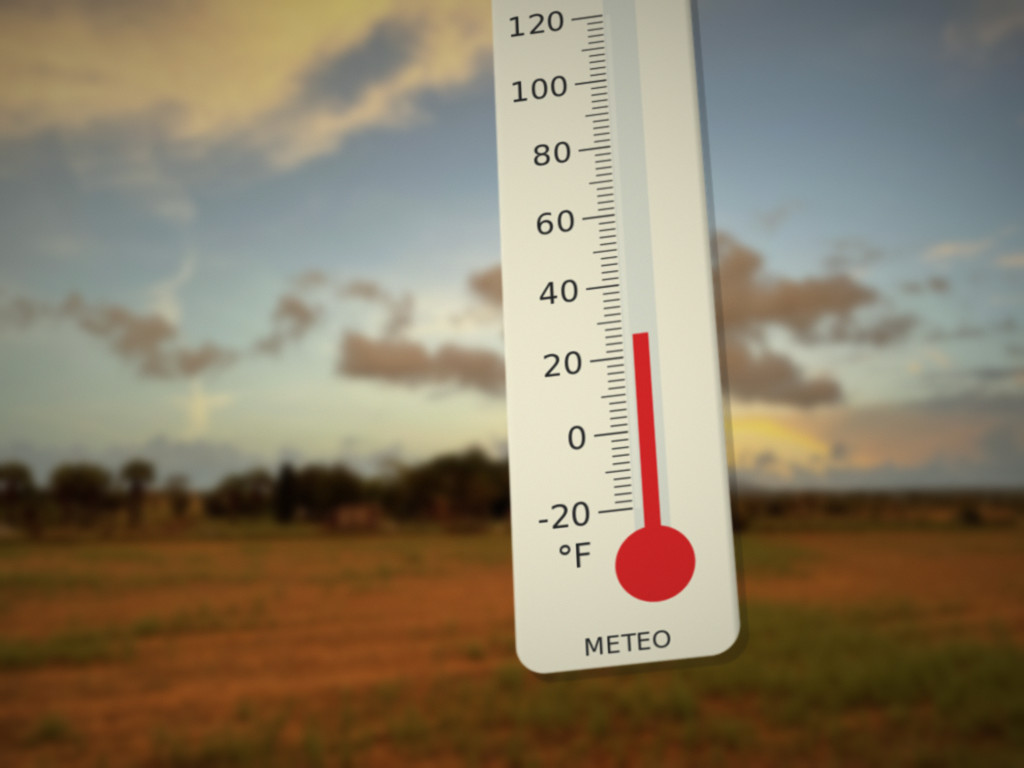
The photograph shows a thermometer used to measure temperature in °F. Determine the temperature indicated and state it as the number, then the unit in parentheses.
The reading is 26 (°F)
